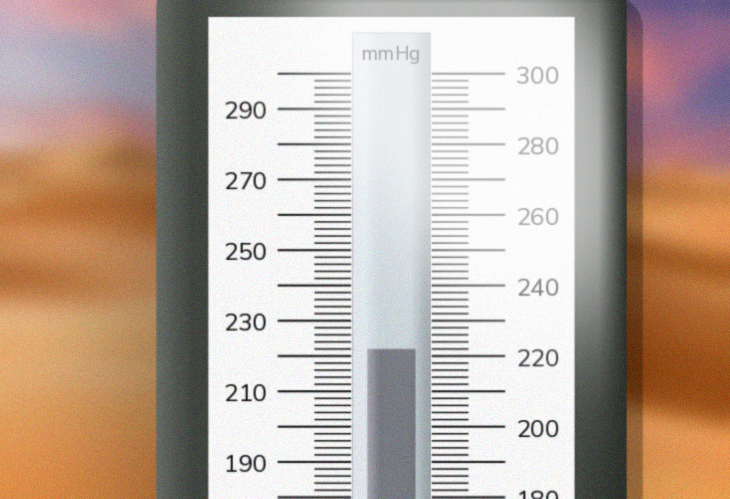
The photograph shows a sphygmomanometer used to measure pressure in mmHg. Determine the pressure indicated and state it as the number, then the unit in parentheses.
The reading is 222 (mmHg)
